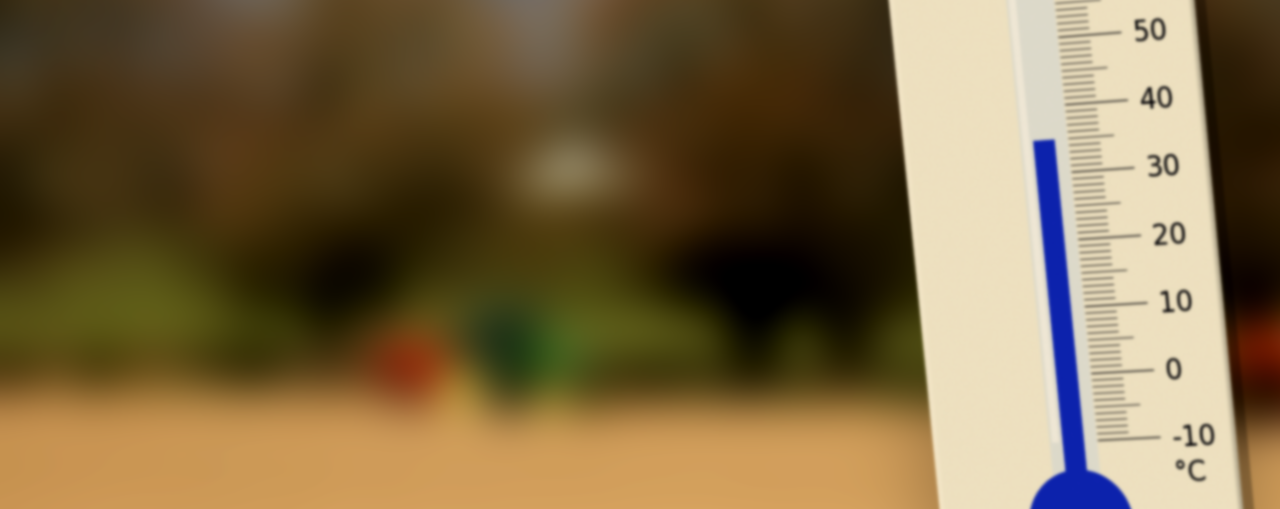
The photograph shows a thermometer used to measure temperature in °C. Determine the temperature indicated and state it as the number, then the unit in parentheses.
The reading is 35 (°C)
